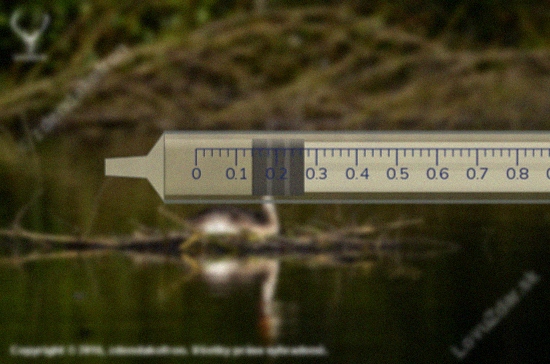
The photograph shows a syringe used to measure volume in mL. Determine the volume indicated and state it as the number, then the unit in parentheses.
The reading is 0.14 (mL)
